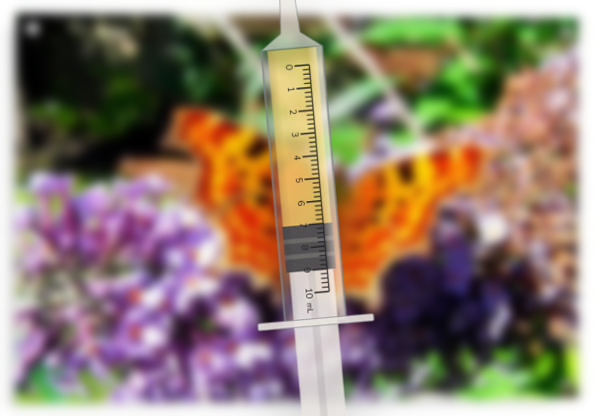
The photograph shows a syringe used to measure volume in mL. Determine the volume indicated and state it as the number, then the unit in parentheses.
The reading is 7 (mL)
